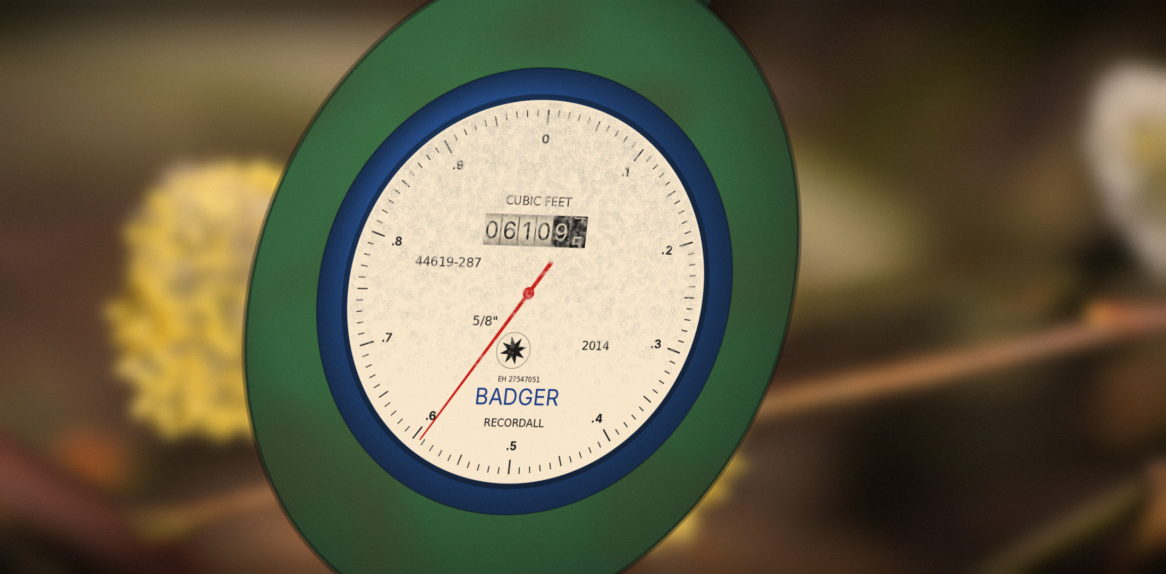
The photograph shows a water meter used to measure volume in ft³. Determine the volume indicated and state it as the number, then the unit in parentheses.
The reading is 61094.59 (ft³)
